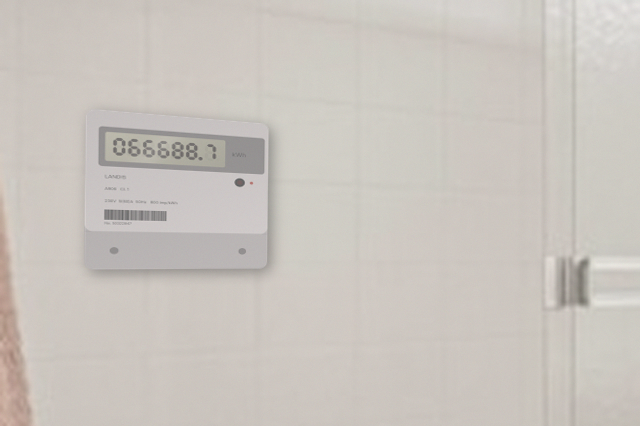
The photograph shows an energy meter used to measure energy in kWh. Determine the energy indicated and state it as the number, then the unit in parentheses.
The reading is 66688.7 (kWh)
